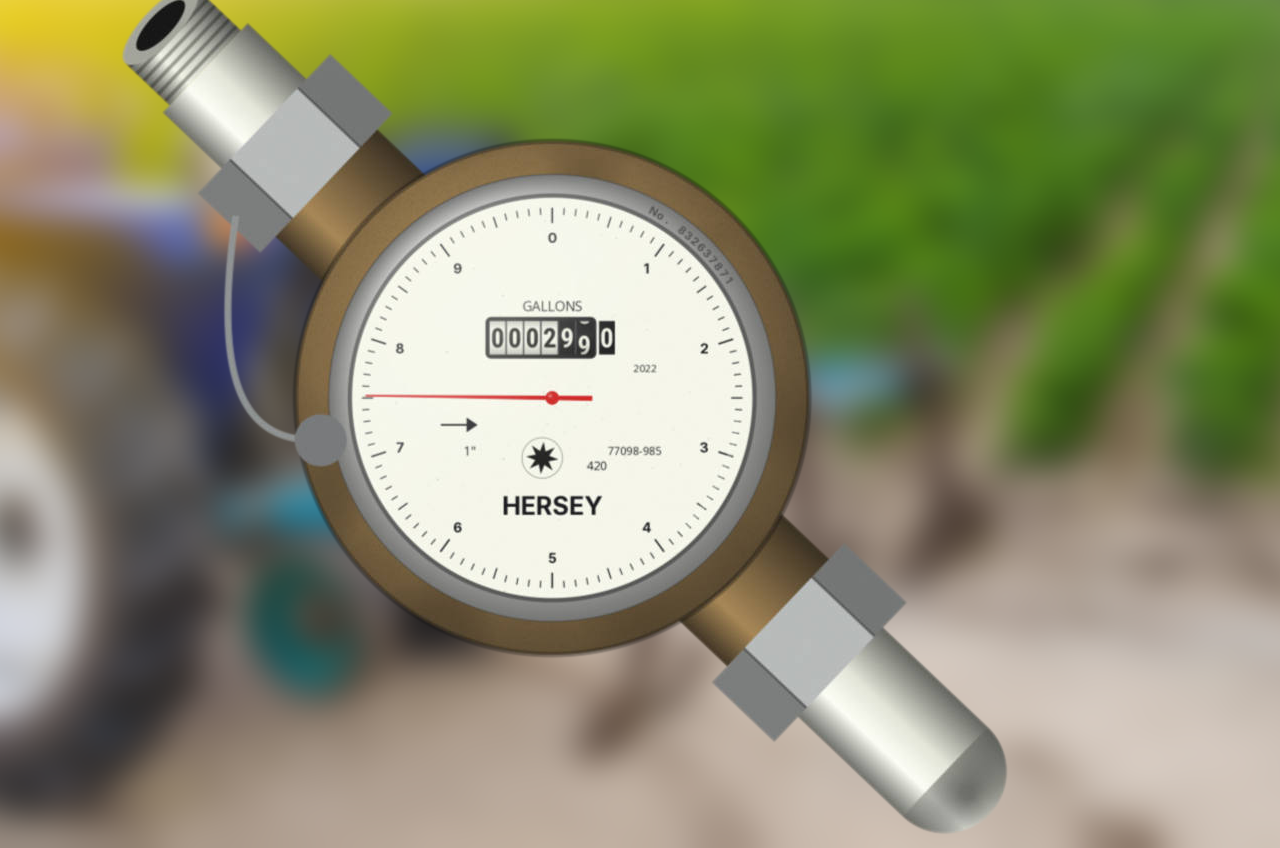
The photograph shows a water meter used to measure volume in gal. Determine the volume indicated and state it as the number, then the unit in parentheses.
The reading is 2987.5 (gal)
